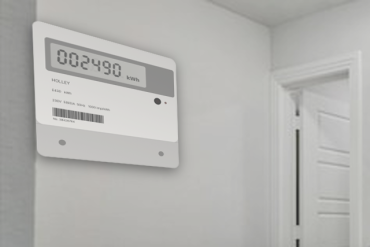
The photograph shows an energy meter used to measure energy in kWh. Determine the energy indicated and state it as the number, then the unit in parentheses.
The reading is 2490 (kWh)
